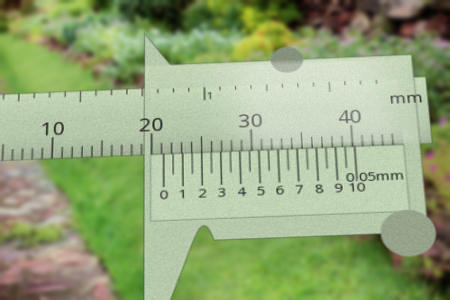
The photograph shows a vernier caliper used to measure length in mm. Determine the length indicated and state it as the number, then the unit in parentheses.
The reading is 21.2 (mm)
